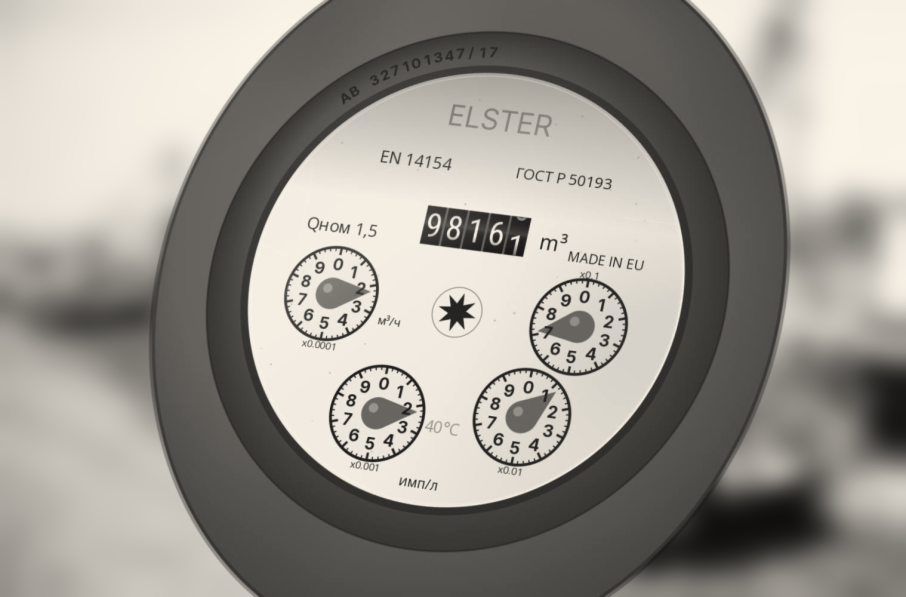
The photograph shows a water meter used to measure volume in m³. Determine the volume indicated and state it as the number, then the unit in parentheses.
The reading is 98160.7122 (m³)
